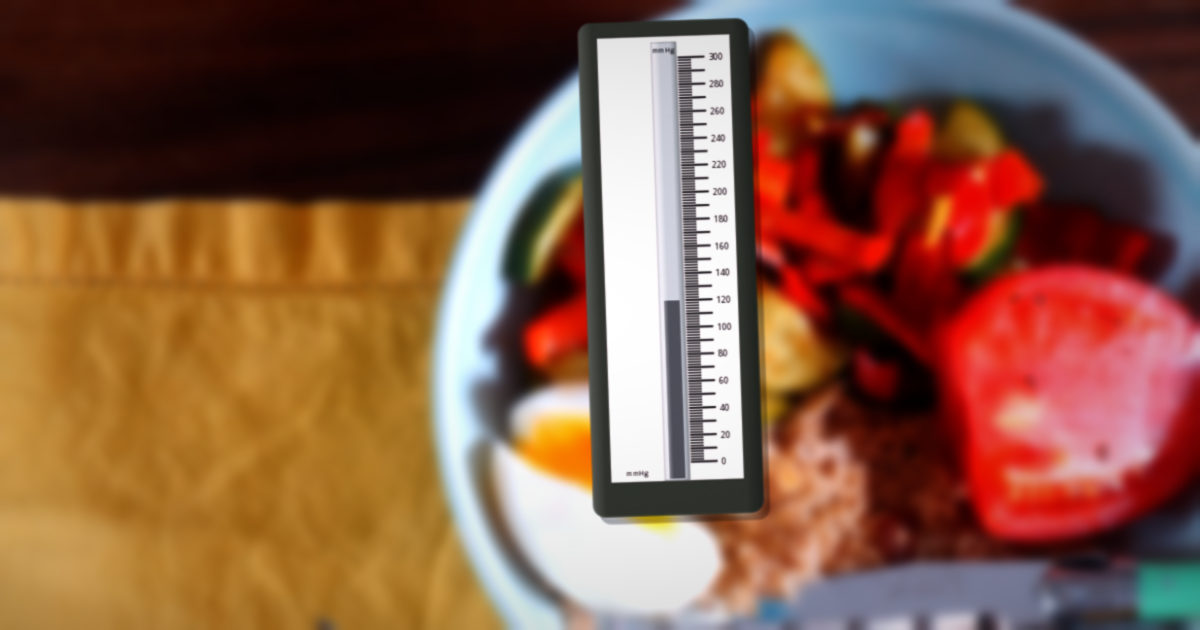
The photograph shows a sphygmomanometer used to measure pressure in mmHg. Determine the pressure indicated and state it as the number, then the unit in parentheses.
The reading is 120 (mmHg)
